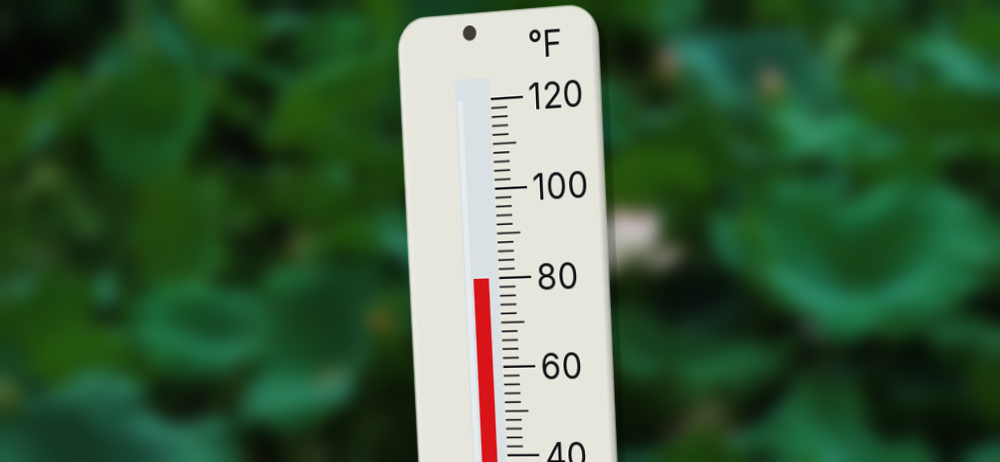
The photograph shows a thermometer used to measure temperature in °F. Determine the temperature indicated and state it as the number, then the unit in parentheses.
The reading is 80 (°F)
